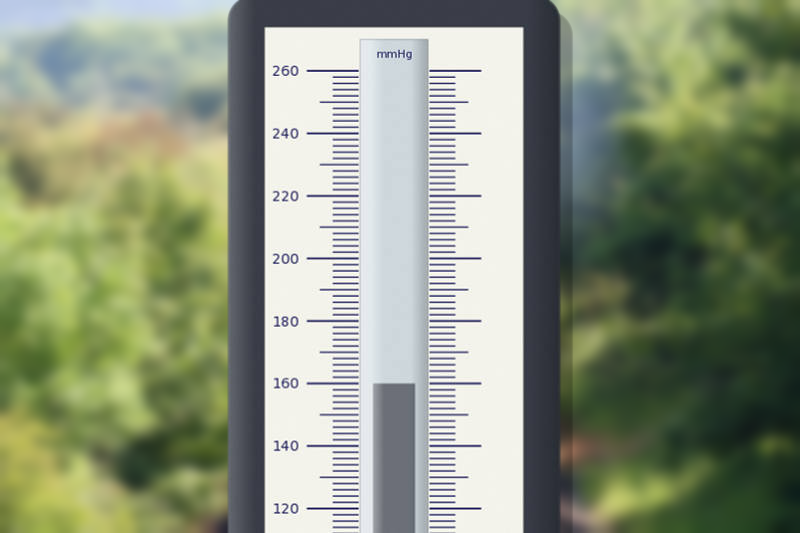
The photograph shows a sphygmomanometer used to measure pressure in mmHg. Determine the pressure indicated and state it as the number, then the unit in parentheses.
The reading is 160 (mmHg)
